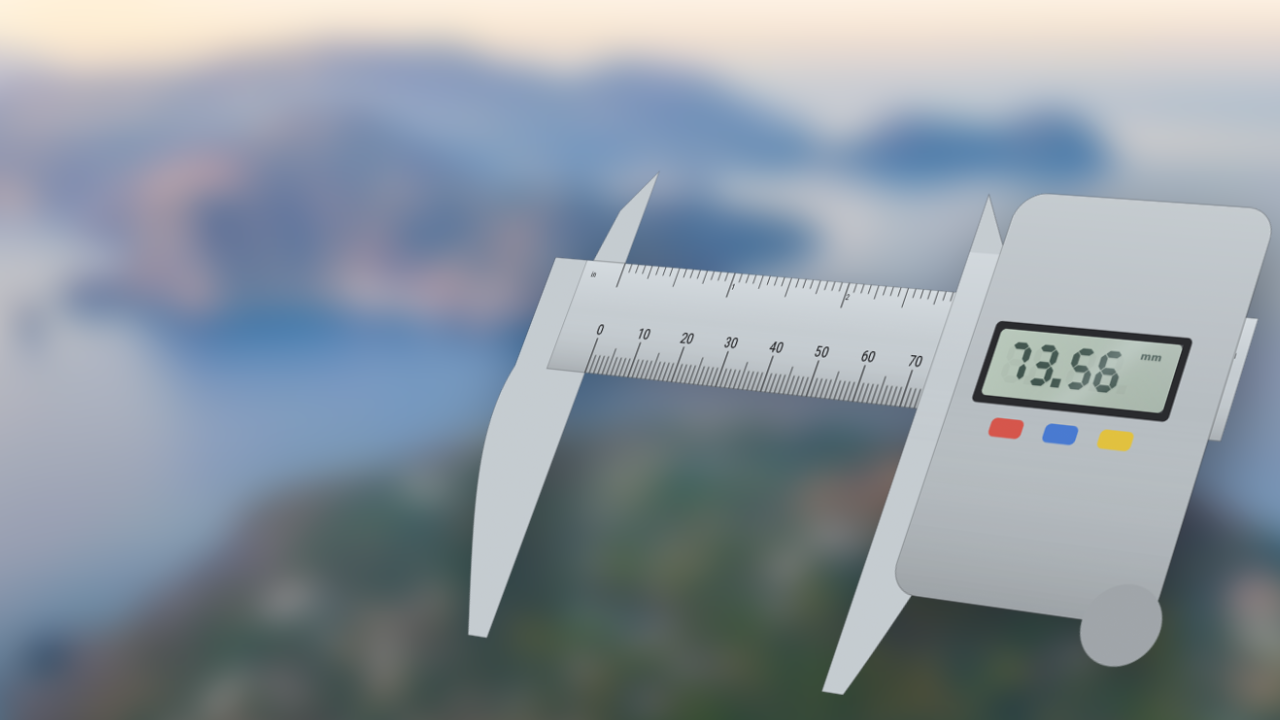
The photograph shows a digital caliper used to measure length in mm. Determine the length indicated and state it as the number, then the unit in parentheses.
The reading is 73.56 (mm)
